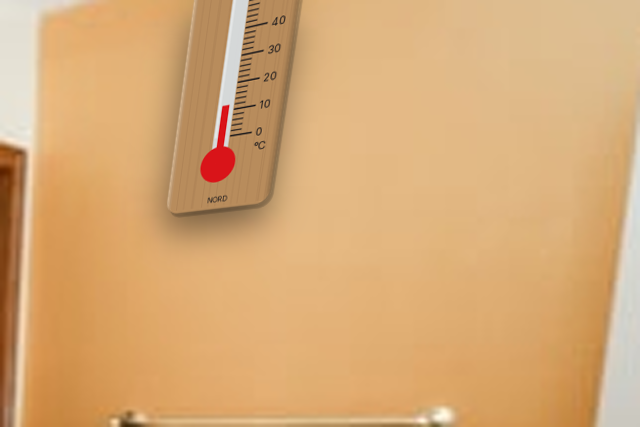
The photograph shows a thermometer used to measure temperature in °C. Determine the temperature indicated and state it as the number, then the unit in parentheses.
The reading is 12 (°C)
